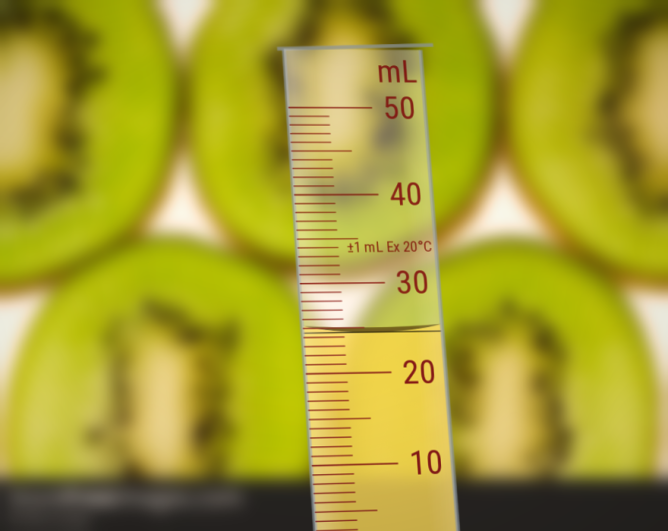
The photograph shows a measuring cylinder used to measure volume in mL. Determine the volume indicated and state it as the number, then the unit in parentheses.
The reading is 24.5 (mL)
